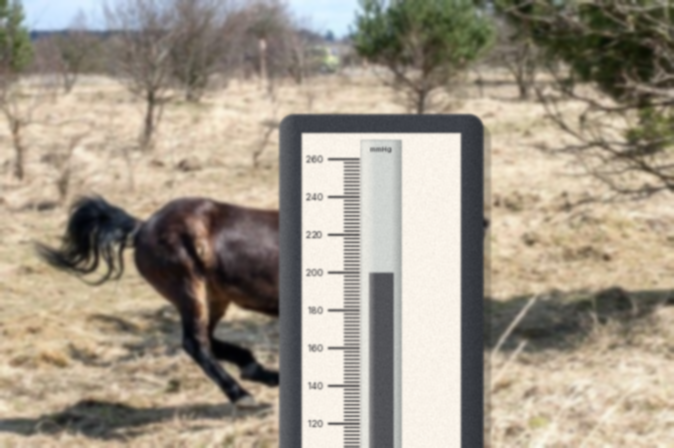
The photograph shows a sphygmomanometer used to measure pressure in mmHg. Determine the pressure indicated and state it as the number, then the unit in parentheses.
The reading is 200 (mmHg)
